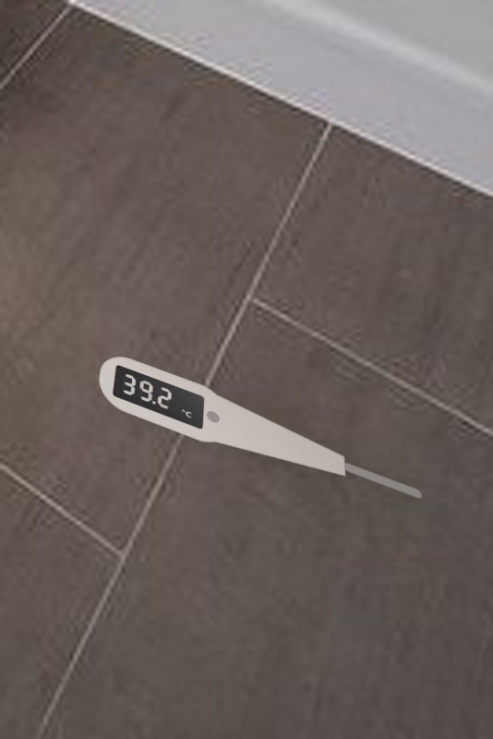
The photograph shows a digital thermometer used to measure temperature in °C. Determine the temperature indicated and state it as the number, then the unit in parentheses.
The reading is 39.2 (°C)
